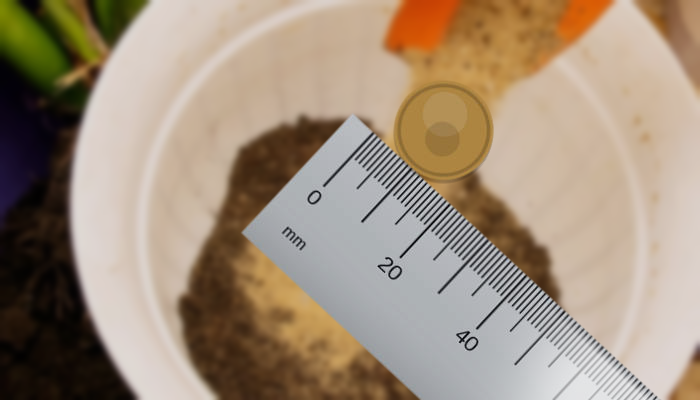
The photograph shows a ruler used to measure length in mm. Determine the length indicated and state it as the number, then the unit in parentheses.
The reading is 19 (mm)
